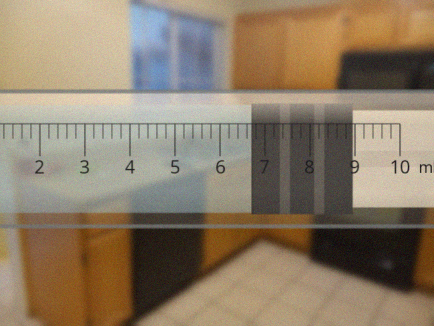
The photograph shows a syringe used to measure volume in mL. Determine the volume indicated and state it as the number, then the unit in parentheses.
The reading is 6.7 (mL)
